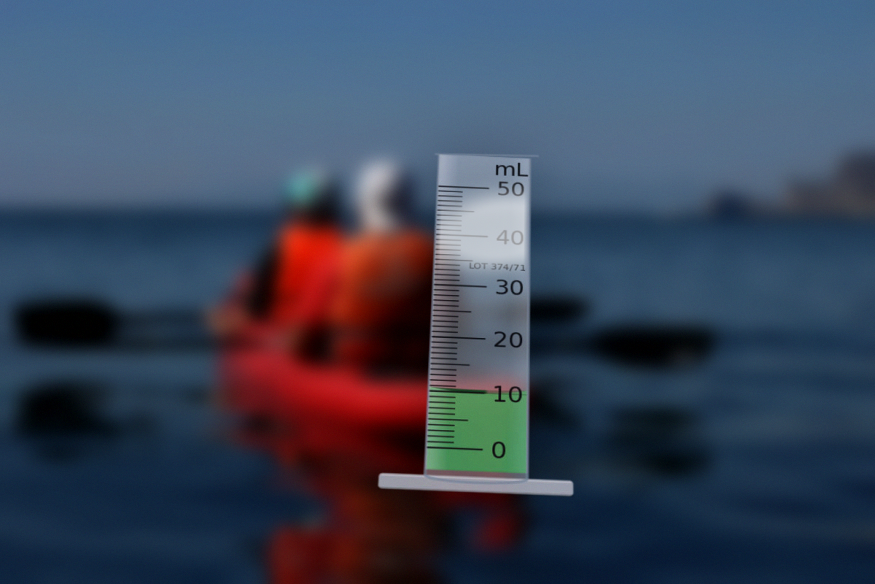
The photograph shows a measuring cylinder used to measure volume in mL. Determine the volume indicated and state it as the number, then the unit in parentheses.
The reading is 10 (mL)
